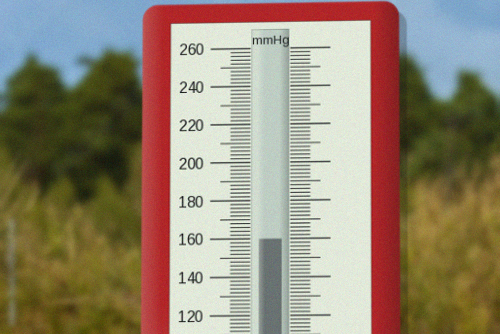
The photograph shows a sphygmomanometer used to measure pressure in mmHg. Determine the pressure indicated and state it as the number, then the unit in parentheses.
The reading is 160 (mmHg)
